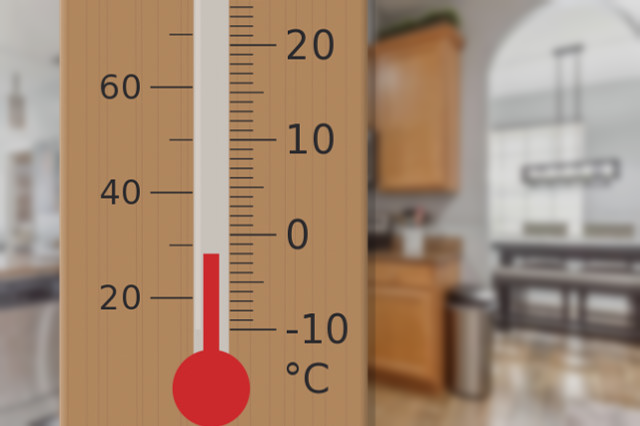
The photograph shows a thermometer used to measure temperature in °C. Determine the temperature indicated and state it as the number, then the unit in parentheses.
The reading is -2 (°C)
